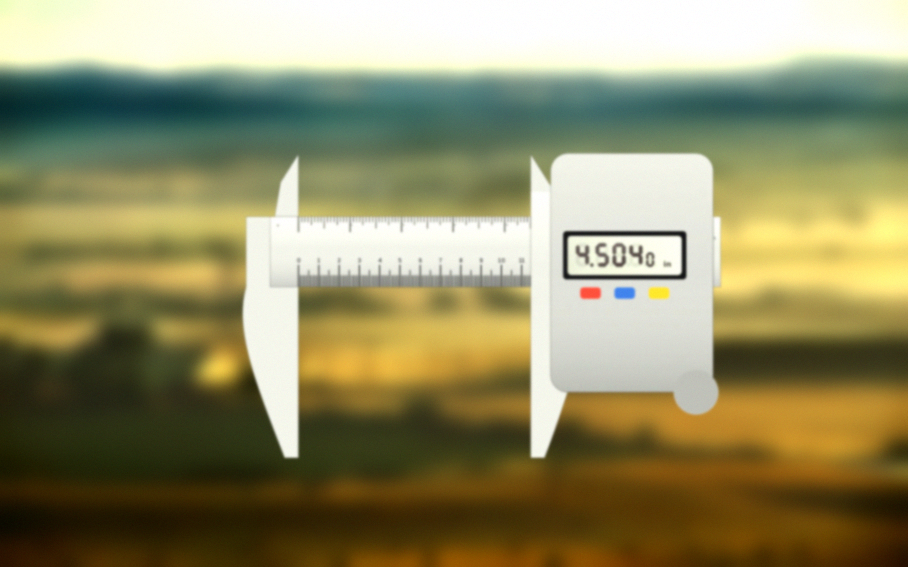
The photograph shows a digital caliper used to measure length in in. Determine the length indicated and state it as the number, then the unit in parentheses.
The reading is 4.5040 (in)
